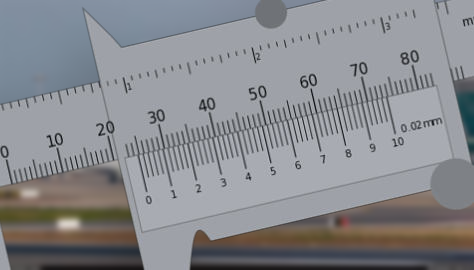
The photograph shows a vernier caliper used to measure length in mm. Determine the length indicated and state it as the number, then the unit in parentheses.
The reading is 24.8 (mm)
